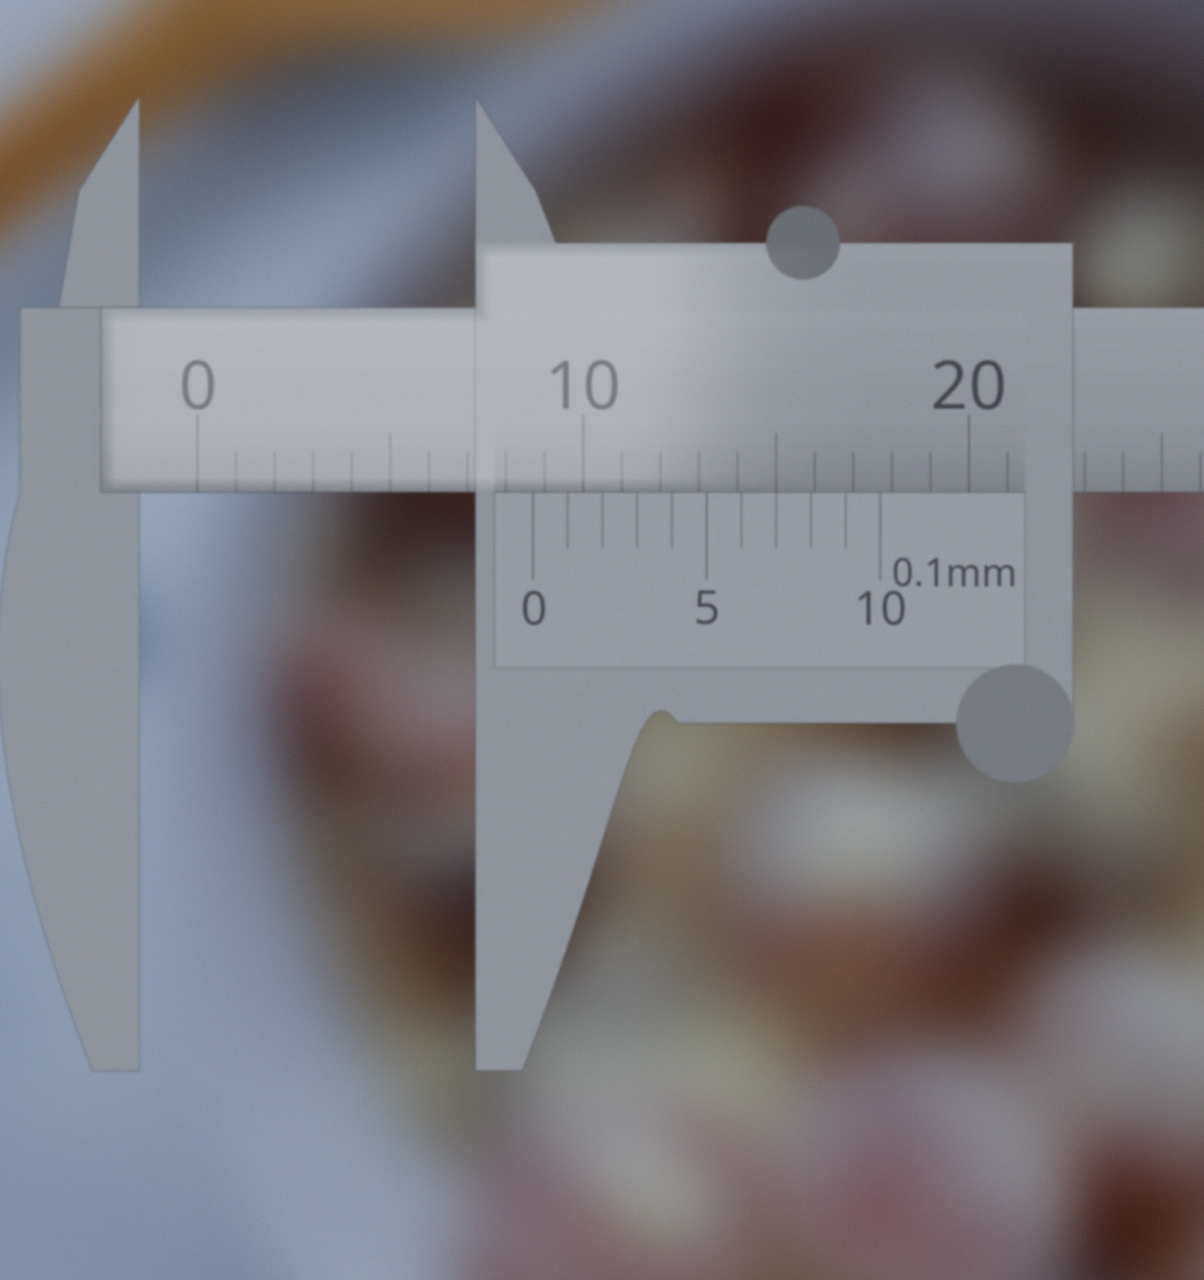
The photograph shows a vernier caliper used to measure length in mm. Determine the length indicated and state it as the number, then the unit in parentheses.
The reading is 8.7 (mm)
